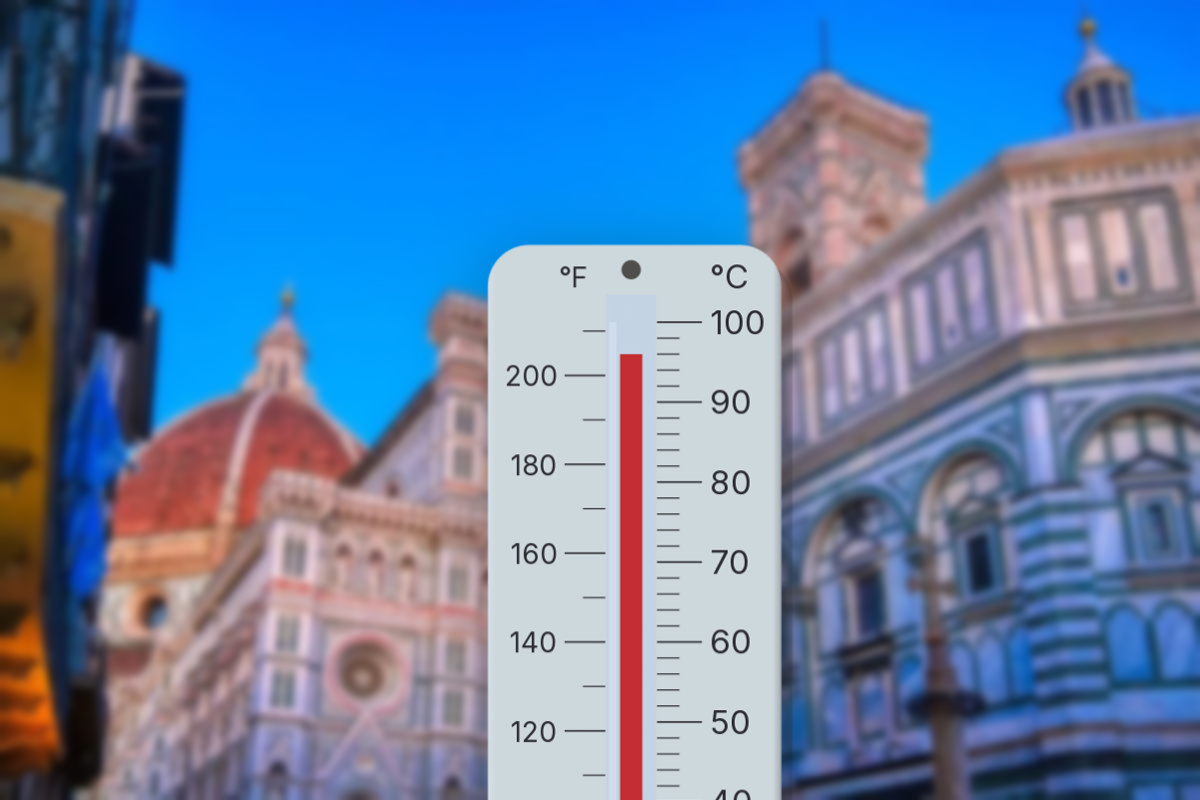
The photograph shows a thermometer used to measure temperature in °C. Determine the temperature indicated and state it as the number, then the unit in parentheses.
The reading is 96 (°C)
